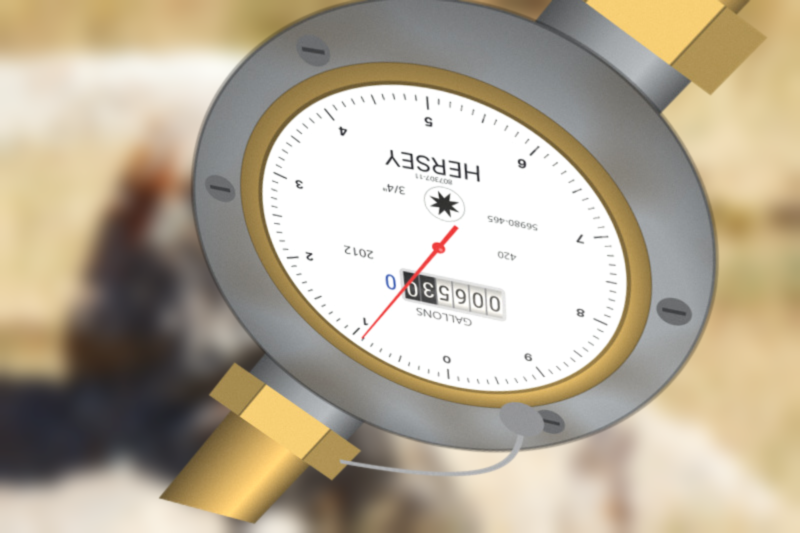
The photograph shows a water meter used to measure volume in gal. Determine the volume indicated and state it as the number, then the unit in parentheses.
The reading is 65300.9 (gal)
